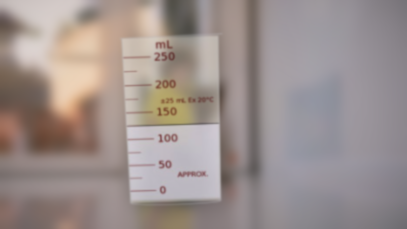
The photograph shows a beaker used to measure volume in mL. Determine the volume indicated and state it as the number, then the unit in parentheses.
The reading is 125 (mL)
